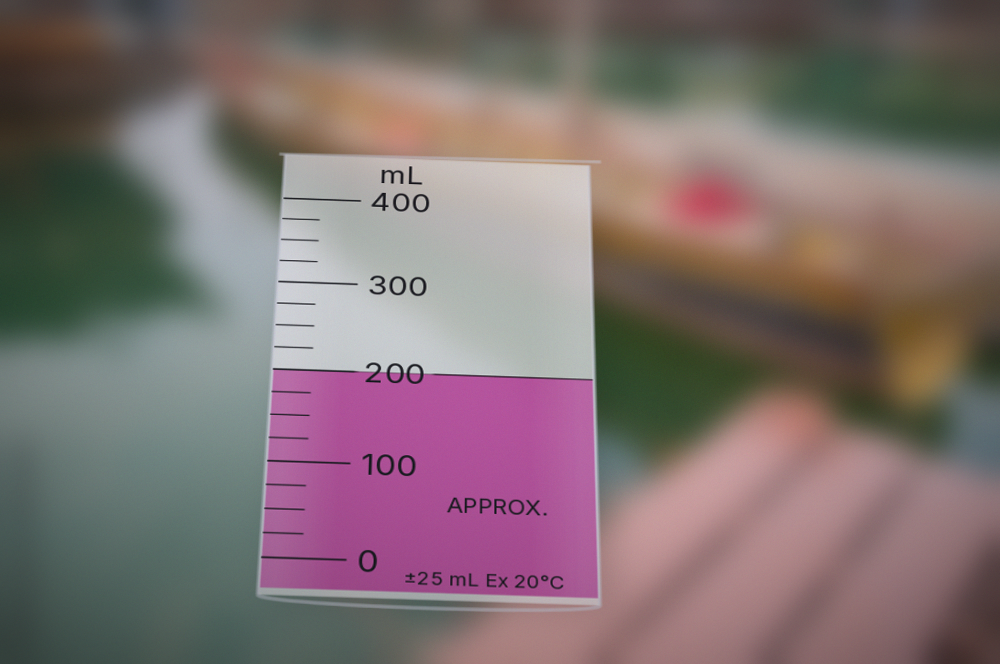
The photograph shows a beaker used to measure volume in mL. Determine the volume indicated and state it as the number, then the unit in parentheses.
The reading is 200 (mL)
